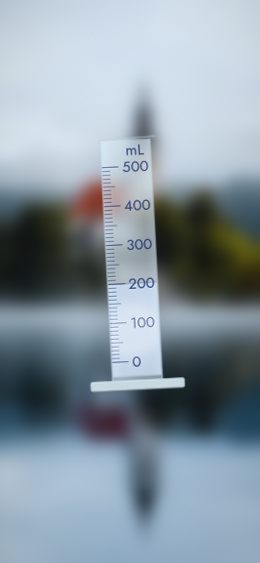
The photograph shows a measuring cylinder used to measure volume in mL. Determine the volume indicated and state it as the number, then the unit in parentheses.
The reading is 200 (mL)
